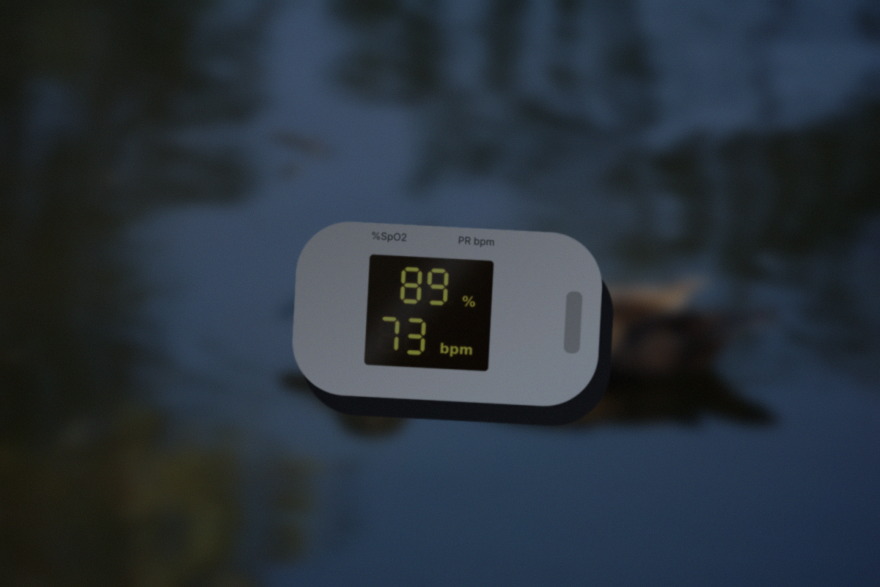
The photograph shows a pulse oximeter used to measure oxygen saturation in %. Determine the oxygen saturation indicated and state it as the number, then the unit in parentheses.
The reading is 89 (%)
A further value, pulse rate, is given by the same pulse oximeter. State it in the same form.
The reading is 73 (bpm)
